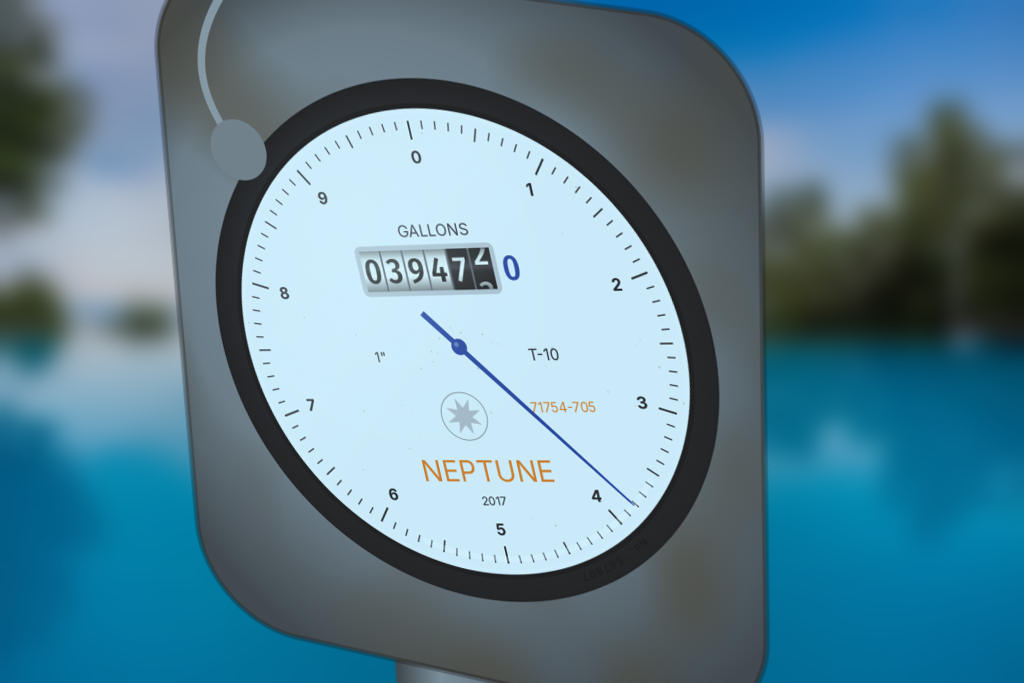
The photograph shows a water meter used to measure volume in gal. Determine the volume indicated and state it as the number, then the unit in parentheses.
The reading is 394723.8 (gal)
